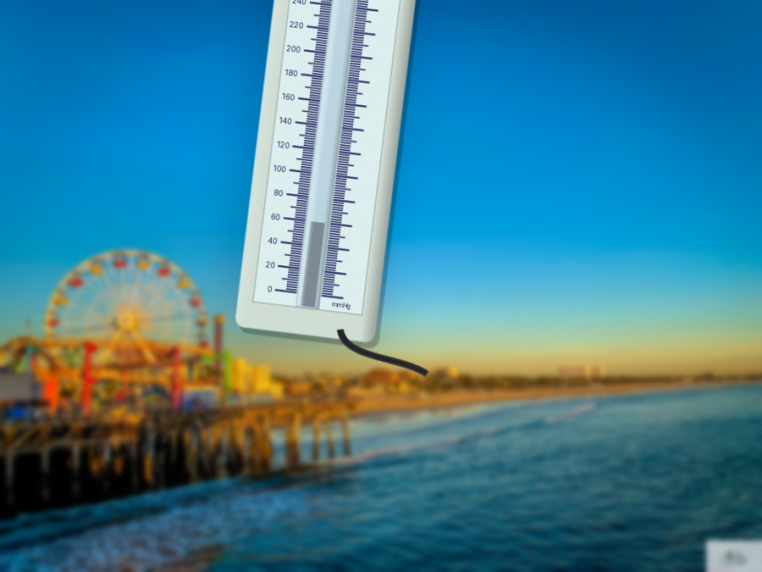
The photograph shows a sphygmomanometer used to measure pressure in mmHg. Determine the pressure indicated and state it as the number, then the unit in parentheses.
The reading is 60 (mmHg)
